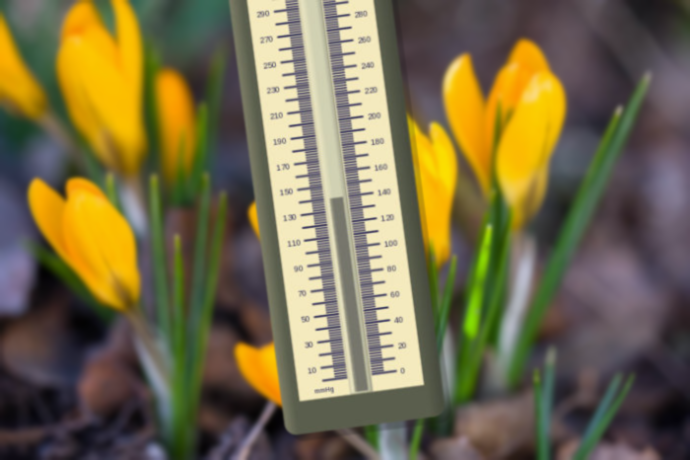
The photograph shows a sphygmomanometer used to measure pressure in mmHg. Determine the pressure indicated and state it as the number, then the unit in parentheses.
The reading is 140 (mmHg)
